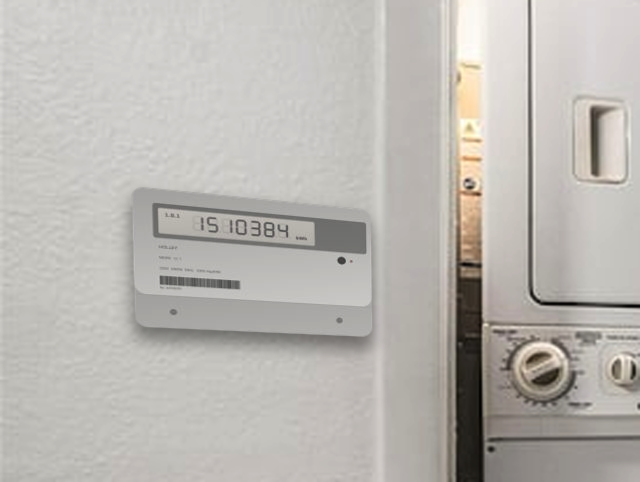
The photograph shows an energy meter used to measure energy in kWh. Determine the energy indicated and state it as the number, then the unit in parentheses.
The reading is 1510384 (kWh)
